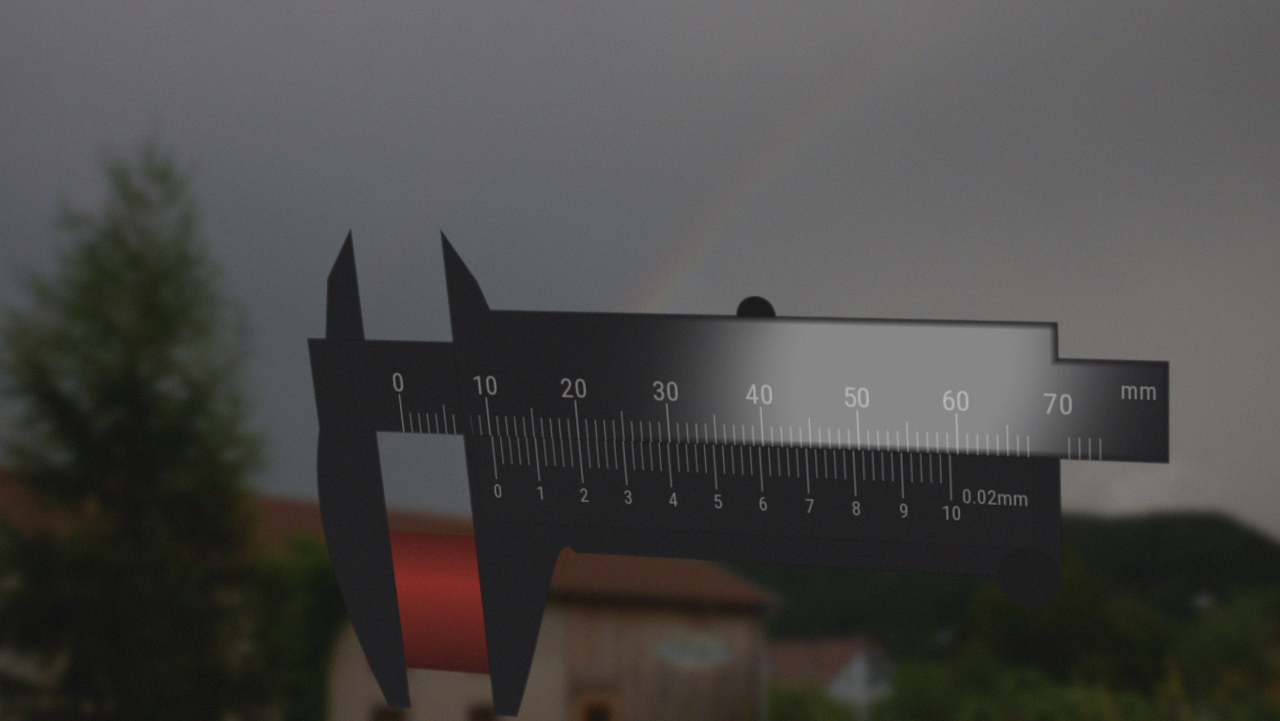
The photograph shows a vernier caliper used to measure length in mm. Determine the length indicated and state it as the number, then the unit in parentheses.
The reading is 10.2 (mm)
